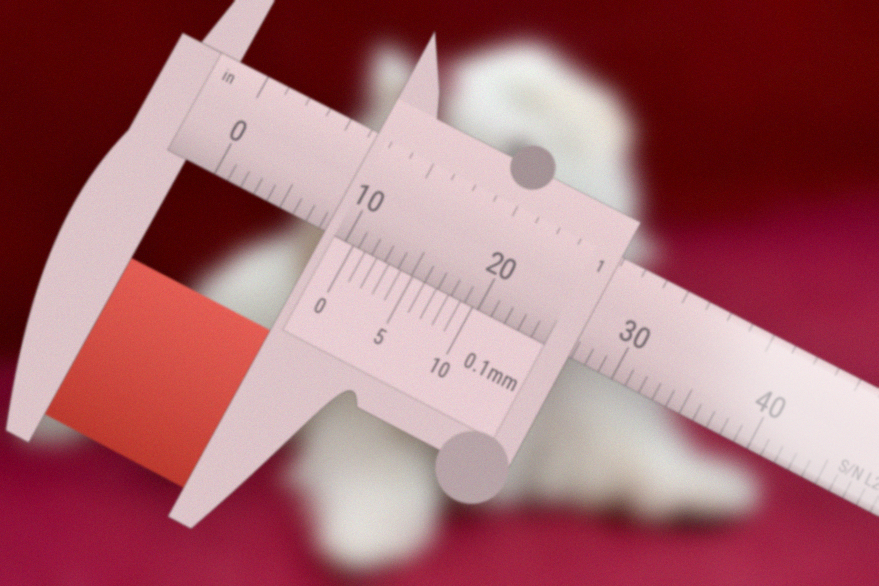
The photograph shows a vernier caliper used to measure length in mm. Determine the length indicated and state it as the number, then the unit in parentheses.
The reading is 10.6 (mm)
